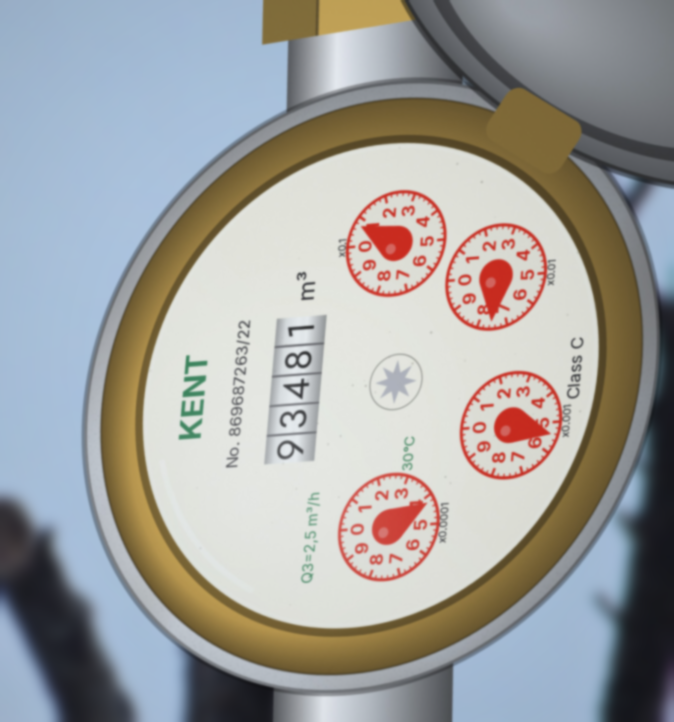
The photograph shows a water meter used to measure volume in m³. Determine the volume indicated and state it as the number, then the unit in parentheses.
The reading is 93481.0754 (m³)
